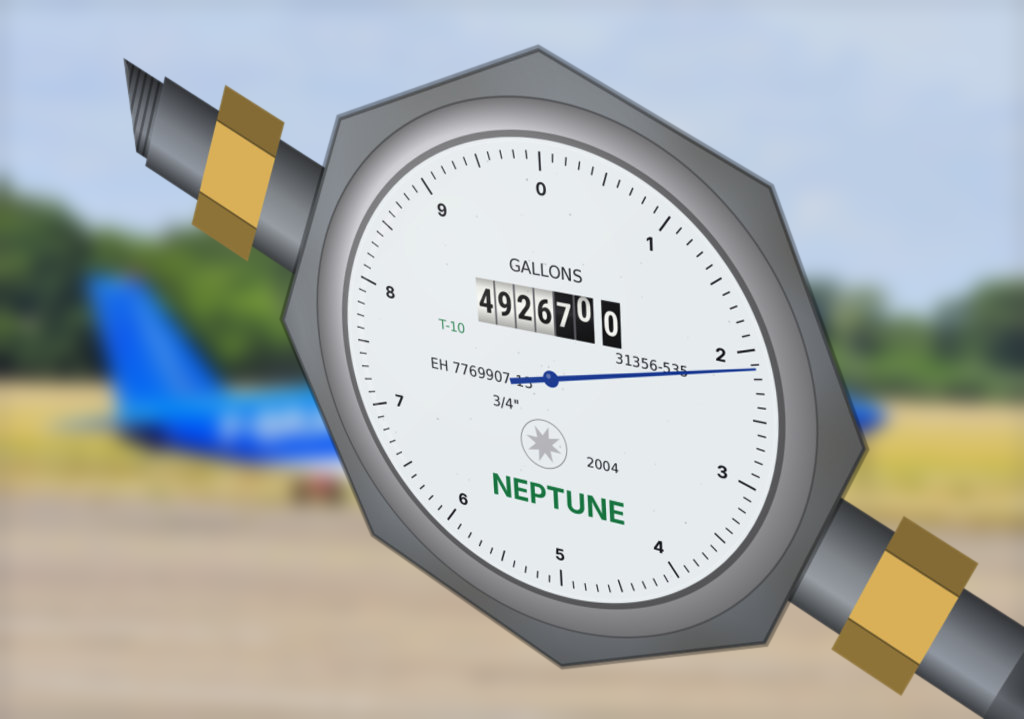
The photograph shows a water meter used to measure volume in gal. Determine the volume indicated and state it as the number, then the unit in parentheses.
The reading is 4926702.1 (gal)
